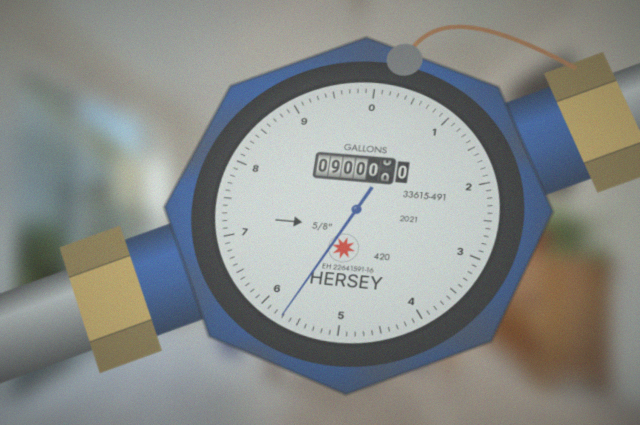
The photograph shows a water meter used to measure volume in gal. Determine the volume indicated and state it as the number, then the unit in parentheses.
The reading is 900085.7 (gal)
